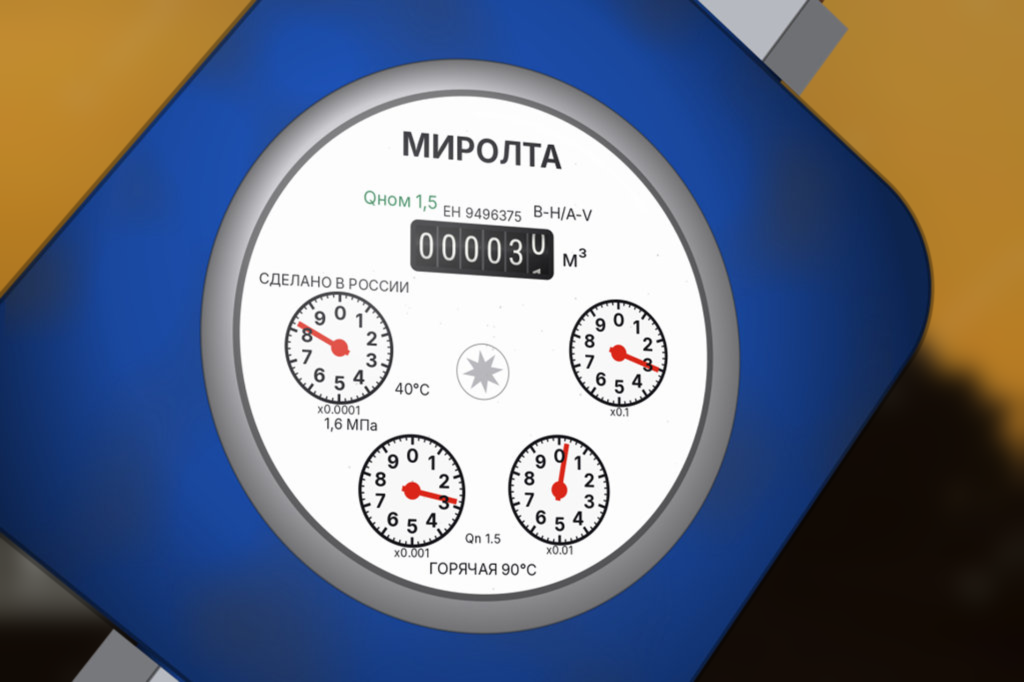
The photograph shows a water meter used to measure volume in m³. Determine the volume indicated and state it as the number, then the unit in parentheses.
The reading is 30.3028 (m³)
